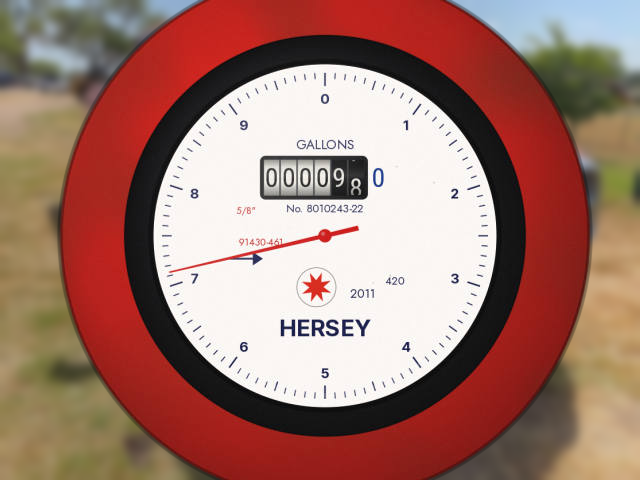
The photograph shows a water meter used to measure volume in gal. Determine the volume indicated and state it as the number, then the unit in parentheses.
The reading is 977.1 (gal)
